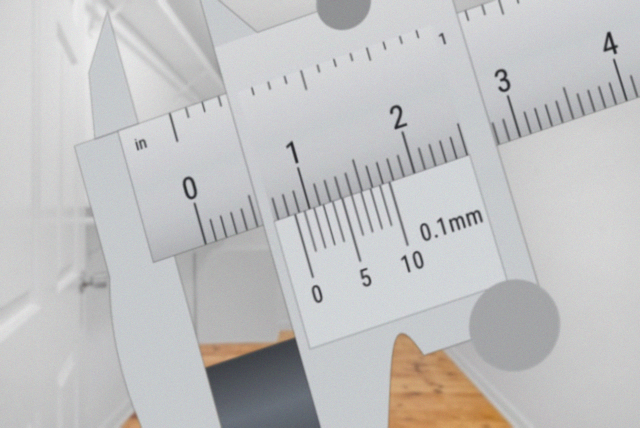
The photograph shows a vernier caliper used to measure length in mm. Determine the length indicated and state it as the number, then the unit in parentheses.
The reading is 8.6 (mm)
